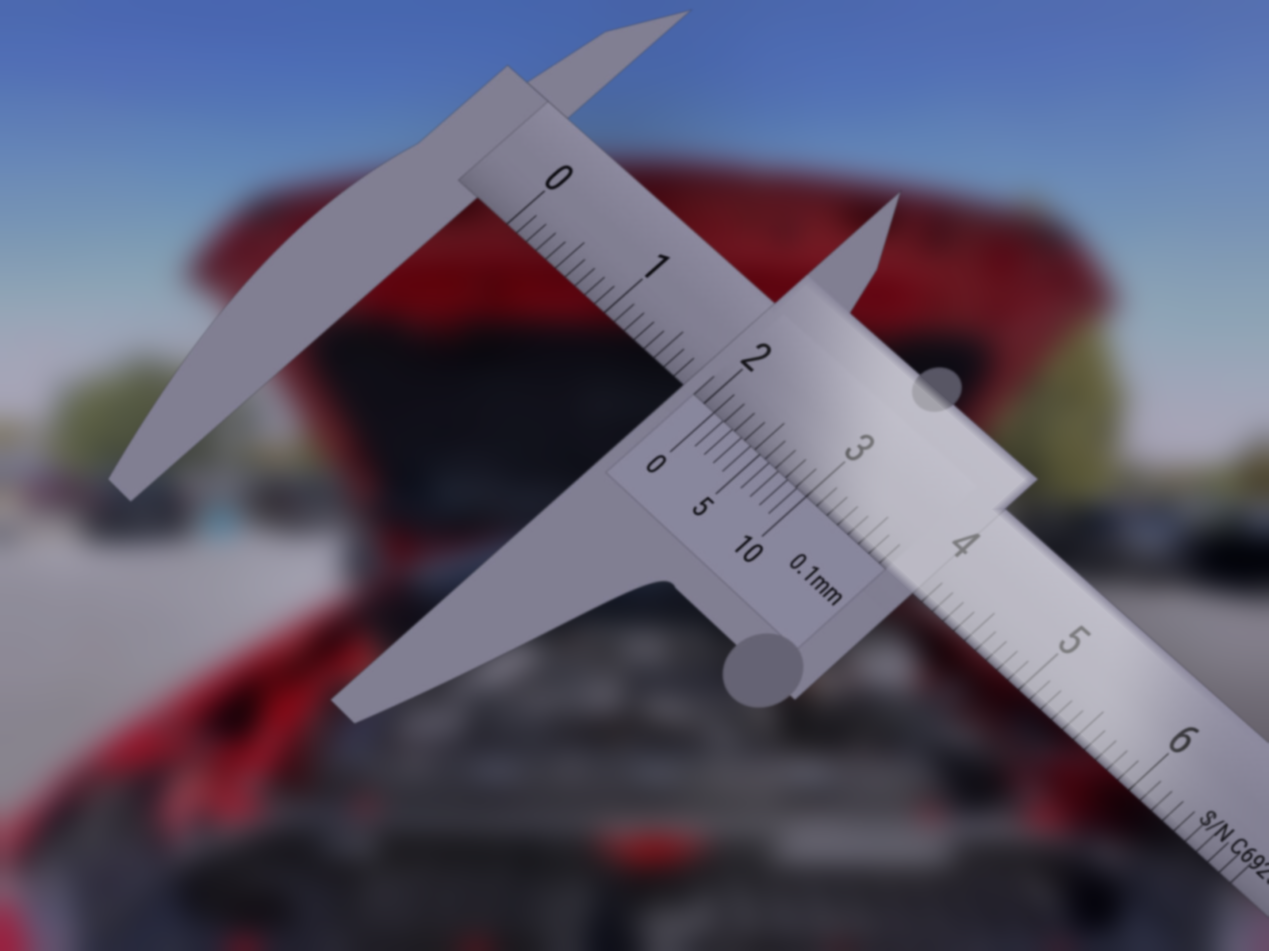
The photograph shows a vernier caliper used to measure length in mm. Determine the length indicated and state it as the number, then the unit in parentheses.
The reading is 21.0 (mm)
